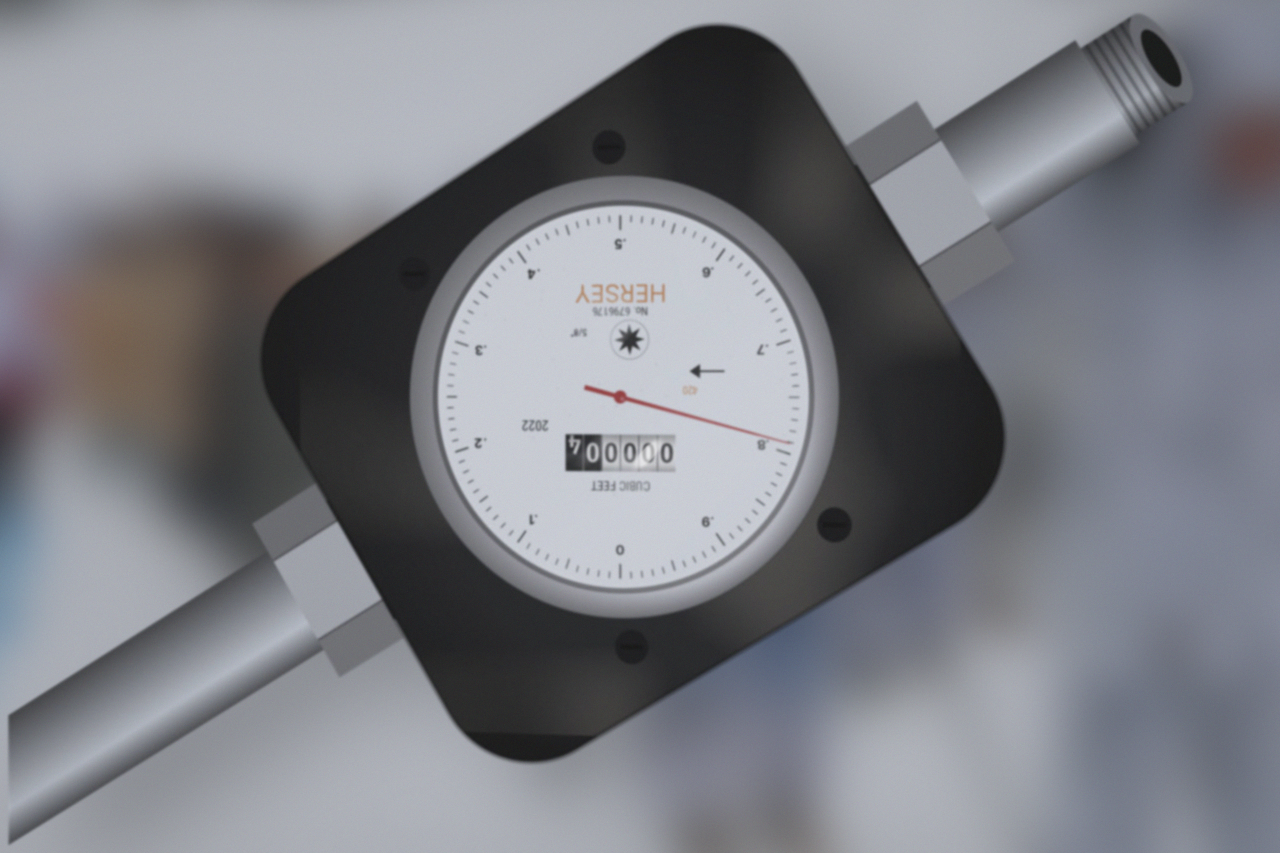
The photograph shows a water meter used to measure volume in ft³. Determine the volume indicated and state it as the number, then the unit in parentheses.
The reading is 3.79 (ft³)
